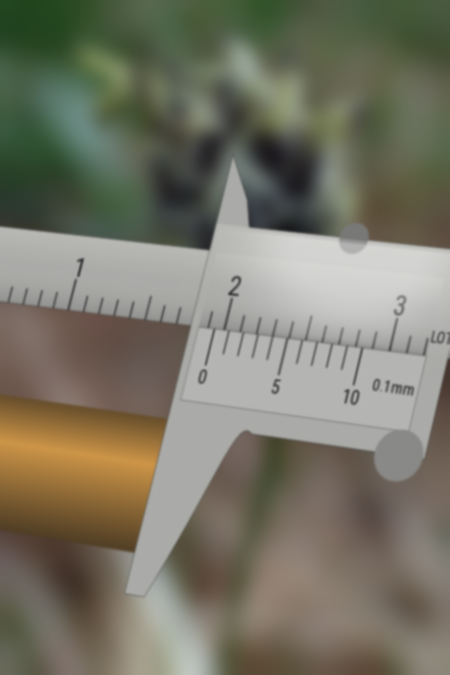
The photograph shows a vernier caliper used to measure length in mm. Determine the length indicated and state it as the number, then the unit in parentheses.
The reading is 19.4 (mm)
